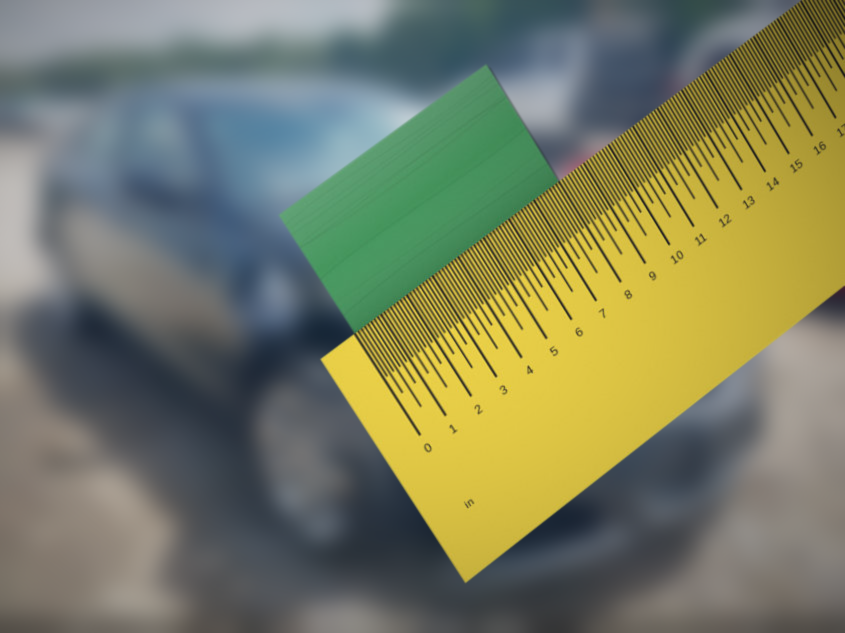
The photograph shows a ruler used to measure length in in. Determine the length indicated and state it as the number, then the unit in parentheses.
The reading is 8 (in)
